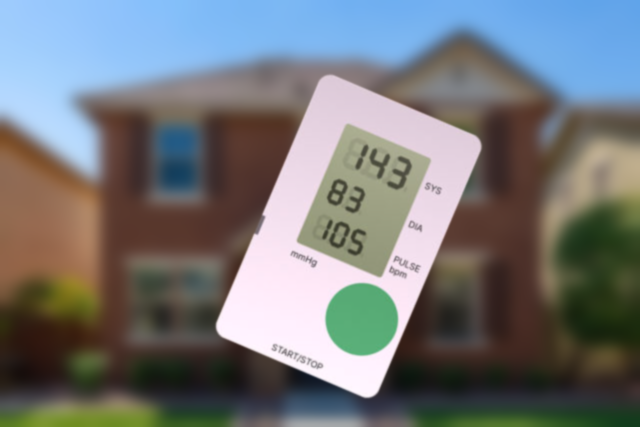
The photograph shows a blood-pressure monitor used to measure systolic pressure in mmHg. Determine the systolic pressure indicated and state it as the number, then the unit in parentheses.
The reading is 143 (mmHg)
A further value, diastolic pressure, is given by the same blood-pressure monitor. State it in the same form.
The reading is 83 (mmHg)
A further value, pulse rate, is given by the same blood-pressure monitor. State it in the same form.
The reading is 105 (bpm)
